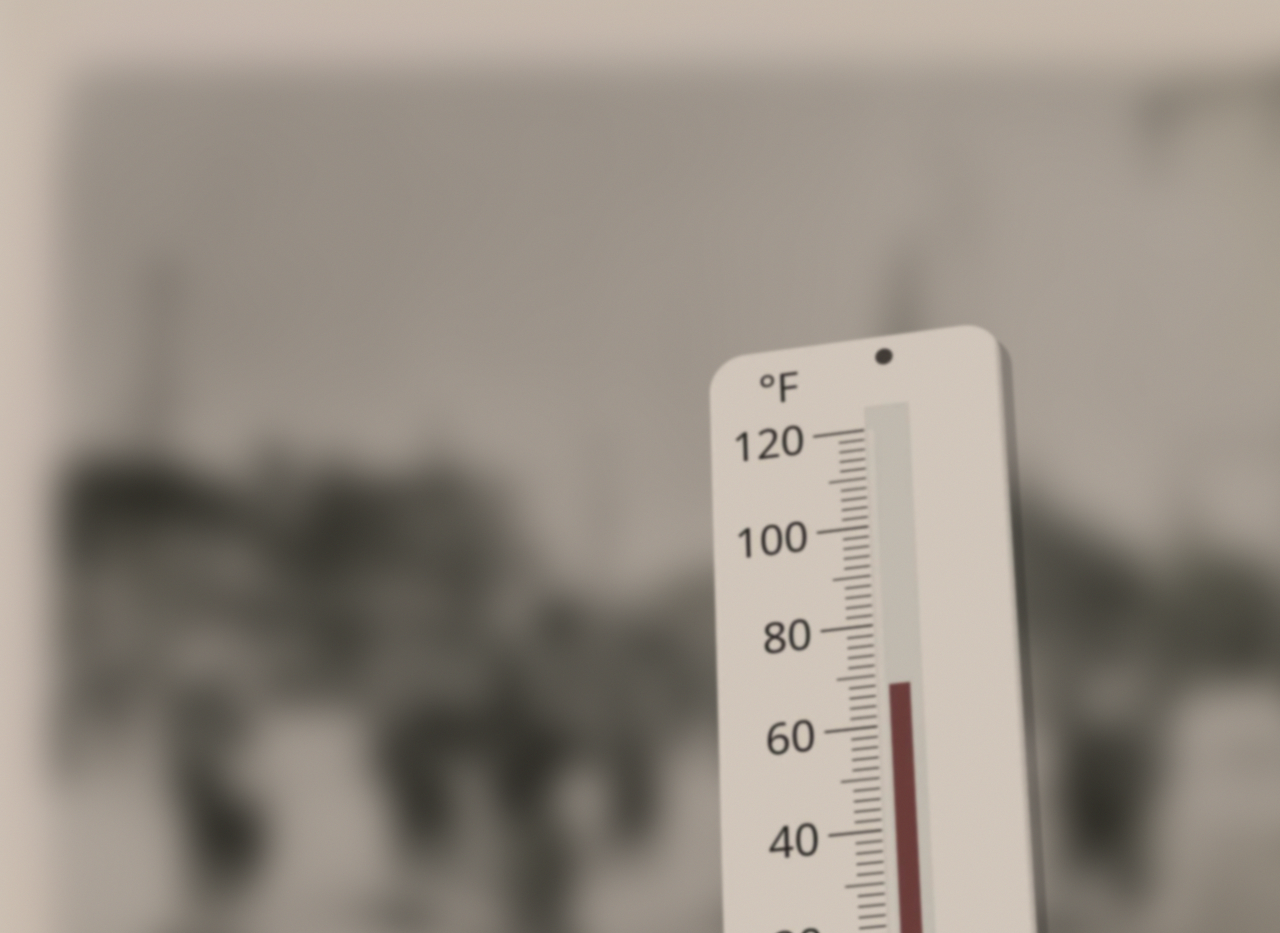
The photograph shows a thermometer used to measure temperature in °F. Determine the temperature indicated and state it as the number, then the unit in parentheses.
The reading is 68 (°F)
